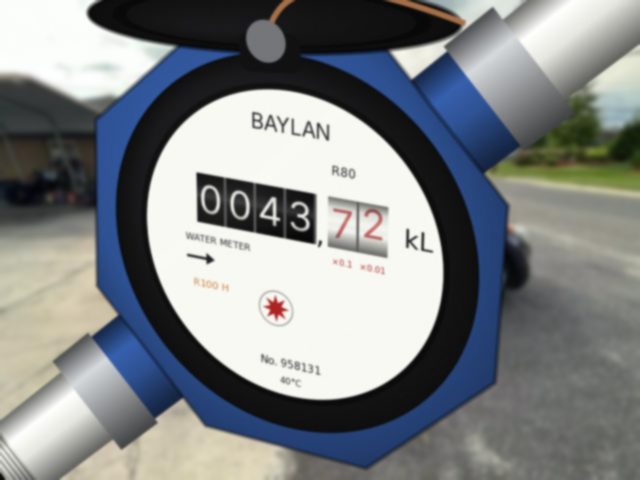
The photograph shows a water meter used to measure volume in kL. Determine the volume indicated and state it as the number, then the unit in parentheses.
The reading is 43.72 (kL)
